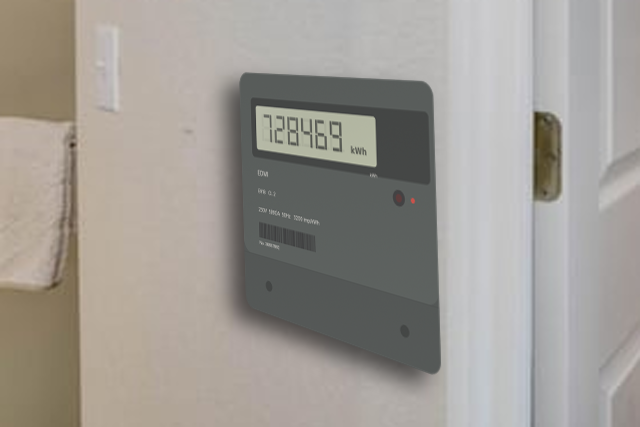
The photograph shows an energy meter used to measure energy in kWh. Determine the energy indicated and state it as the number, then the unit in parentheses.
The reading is 728469 (kWh)
